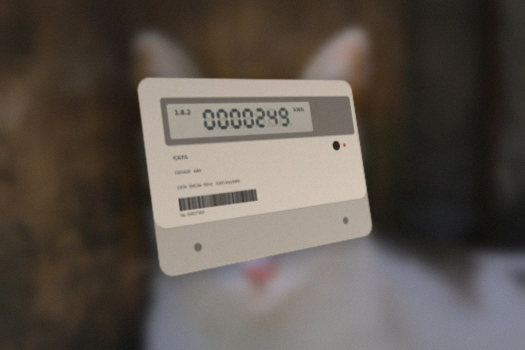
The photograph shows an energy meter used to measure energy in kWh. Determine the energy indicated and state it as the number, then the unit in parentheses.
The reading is 249 (kWh)
